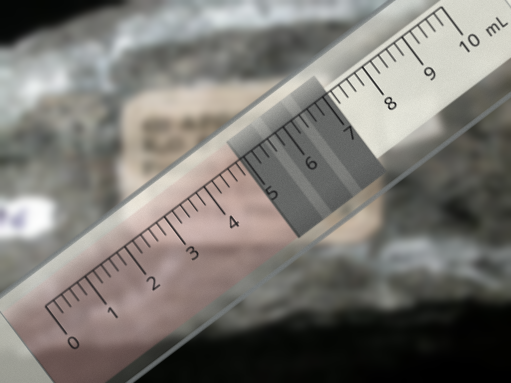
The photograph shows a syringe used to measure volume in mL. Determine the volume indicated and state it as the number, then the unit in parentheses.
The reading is 4.9 (mL)
